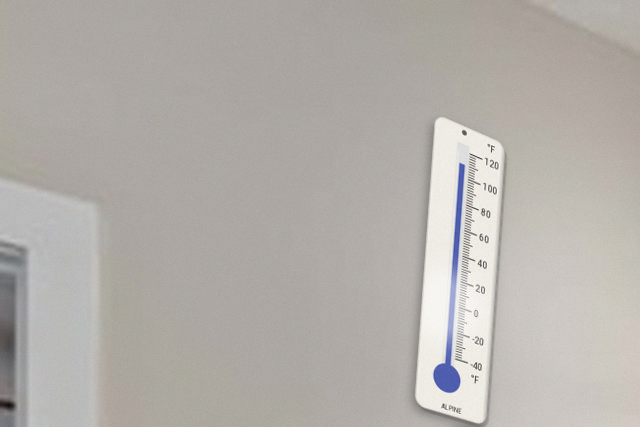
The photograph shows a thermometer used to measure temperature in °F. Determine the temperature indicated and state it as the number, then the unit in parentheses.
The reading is 110 (°F)
